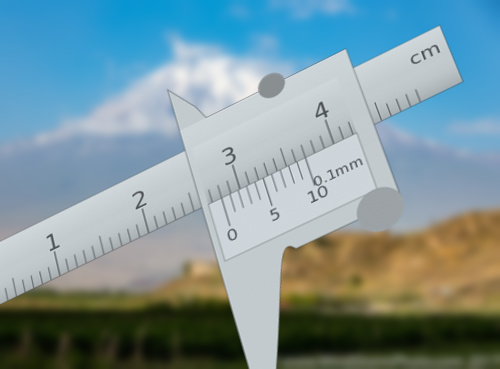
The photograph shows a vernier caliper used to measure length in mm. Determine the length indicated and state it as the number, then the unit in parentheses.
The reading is 28.0 (mm)
